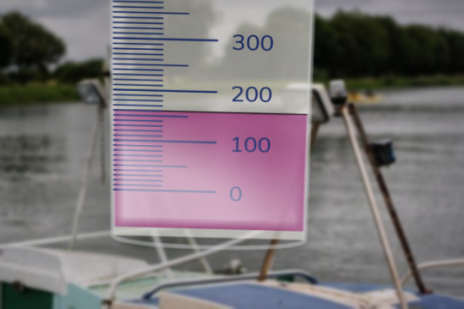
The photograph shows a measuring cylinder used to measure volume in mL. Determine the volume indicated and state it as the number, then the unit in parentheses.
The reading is 160 (mL)
